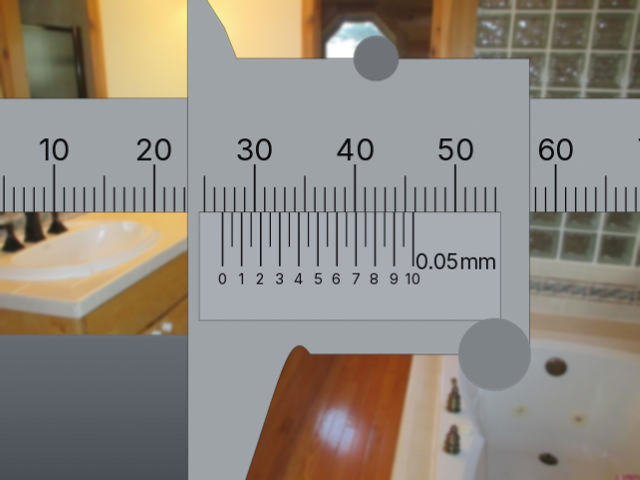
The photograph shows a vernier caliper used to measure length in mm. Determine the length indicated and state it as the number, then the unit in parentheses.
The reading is 26.8 (mm)
